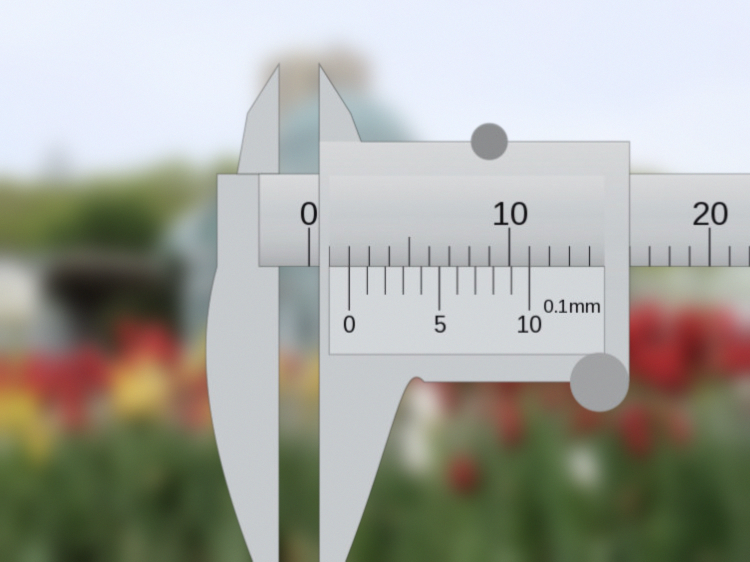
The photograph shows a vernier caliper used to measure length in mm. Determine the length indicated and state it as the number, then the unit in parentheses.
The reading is 2.0 (mm)
